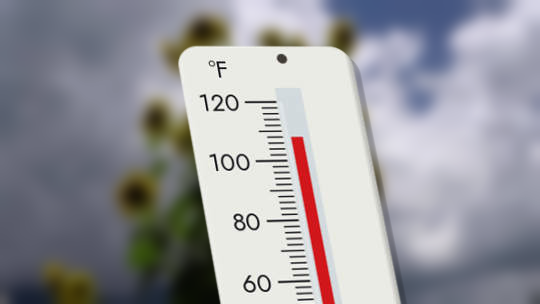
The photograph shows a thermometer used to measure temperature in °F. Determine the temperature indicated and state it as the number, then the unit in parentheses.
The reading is 108 (°F)
